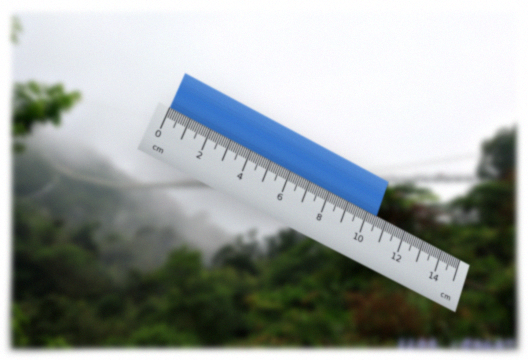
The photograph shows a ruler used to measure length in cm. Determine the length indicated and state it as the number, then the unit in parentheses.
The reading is 10.5 (cm)
